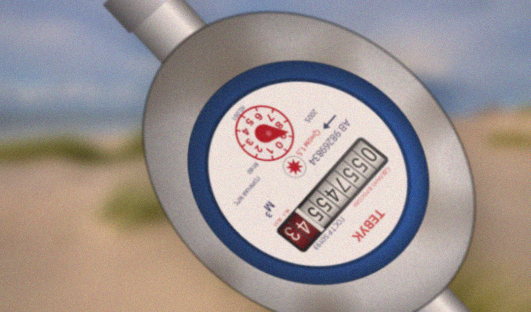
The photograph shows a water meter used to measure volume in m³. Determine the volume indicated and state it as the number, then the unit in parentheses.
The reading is 557455.428 (m³)
